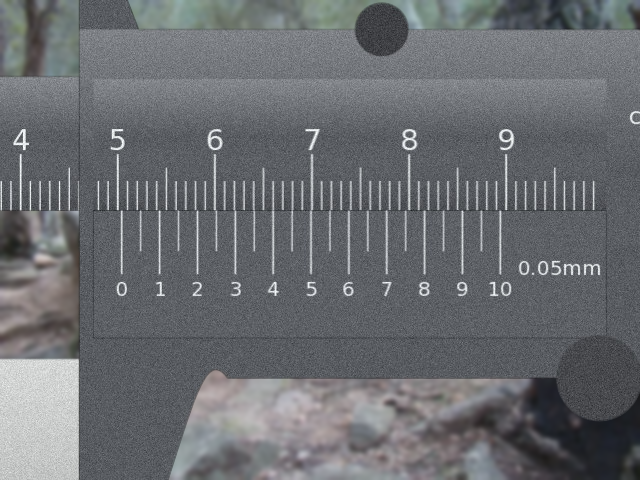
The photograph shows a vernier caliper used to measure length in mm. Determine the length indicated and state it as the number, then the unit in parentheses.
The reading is 50.4 (mm)
